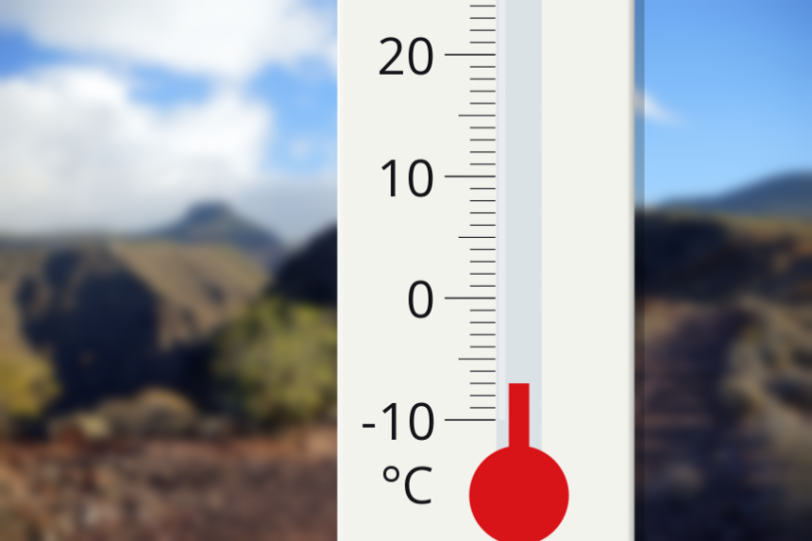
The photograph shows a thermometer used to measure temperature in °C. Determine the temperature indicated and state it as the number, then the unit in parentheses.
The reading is -7 (°C)
